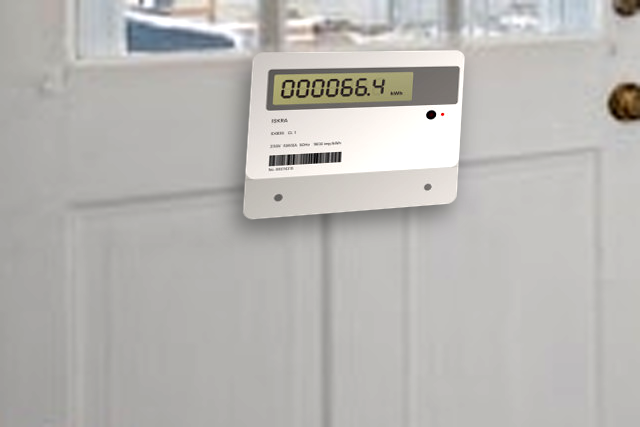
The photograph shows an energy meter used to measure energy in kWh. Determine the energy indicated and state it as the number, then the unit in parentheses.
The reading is 66.4 (kWh)
